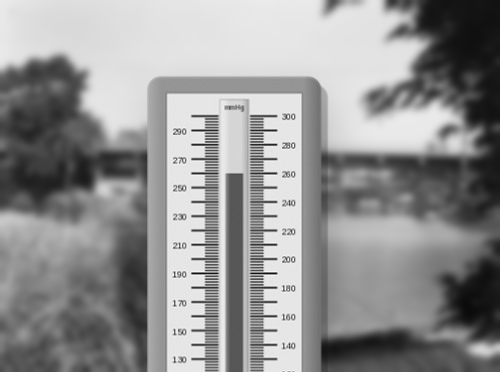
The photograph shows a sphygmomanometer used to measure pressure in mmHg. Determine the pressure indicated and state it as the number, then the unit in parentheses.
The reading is 260 (mmHg)
